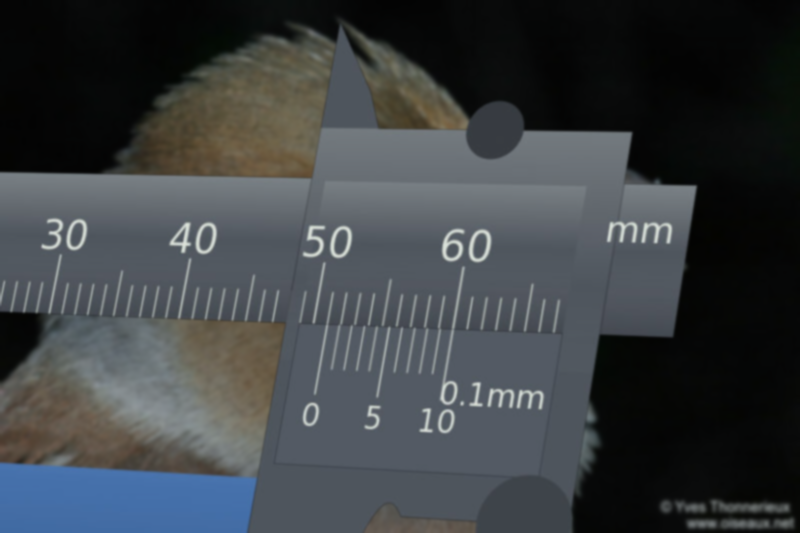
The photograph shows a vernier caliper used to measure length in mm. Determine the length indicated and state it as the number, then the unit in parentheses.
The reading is 51.0 (mm)
